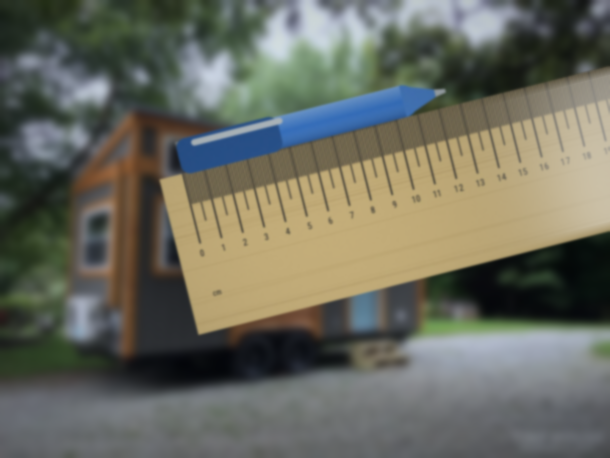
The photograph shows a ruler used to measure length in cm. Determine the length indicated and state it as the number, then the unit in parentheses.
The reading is 12.5 (cm)
